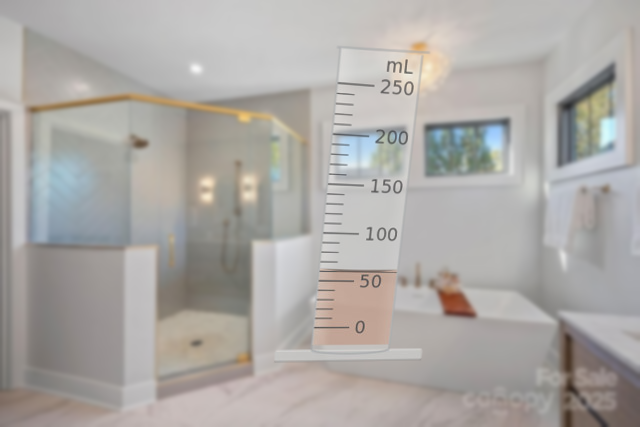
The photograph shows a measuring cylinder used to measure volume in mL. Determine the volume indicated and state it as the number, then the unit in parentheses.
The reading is 60 (mL)
